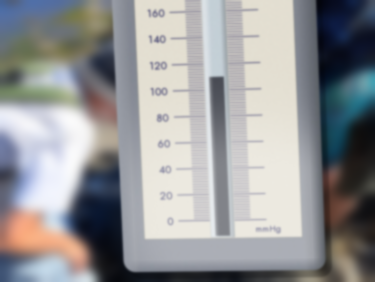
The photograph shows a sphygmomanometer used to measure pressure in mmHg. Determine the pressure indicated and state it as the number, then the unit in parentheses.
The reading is 110 (mmHg)
